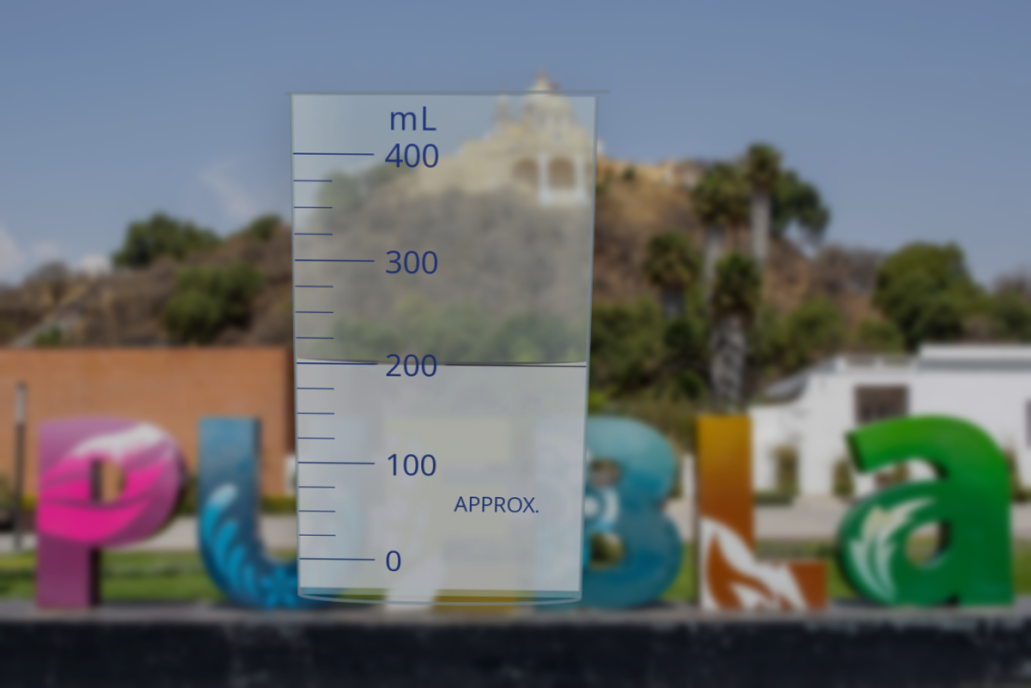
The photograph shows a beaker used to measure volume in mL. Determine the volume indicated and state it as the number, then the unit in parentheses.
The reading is 200 (mL)
